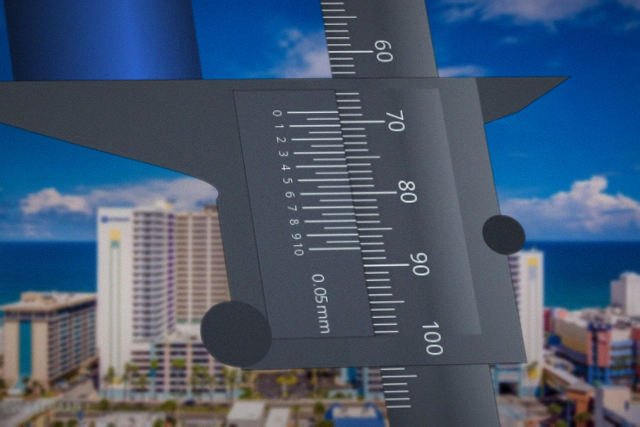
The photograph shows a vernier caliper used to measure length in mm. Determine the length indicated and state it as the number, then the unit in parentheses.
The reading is 68.6 (mm)
